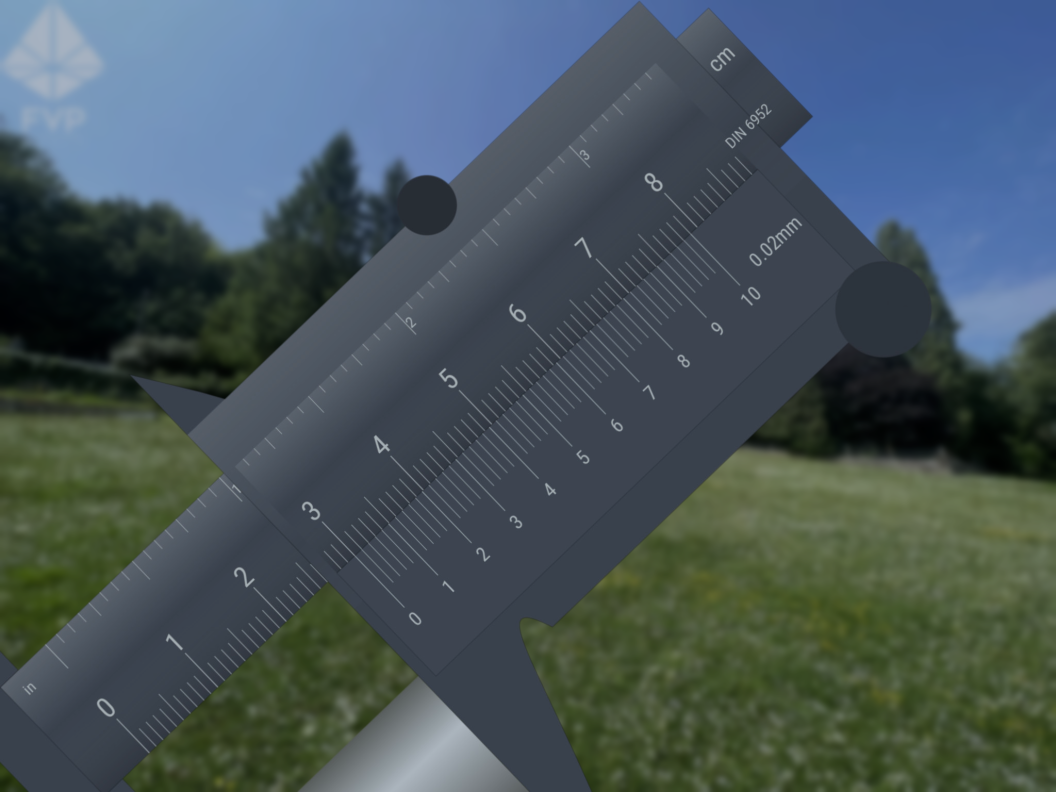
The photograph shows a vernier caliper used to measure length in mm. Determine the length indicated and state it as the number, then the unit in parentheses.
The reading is 30.0 (mm)
